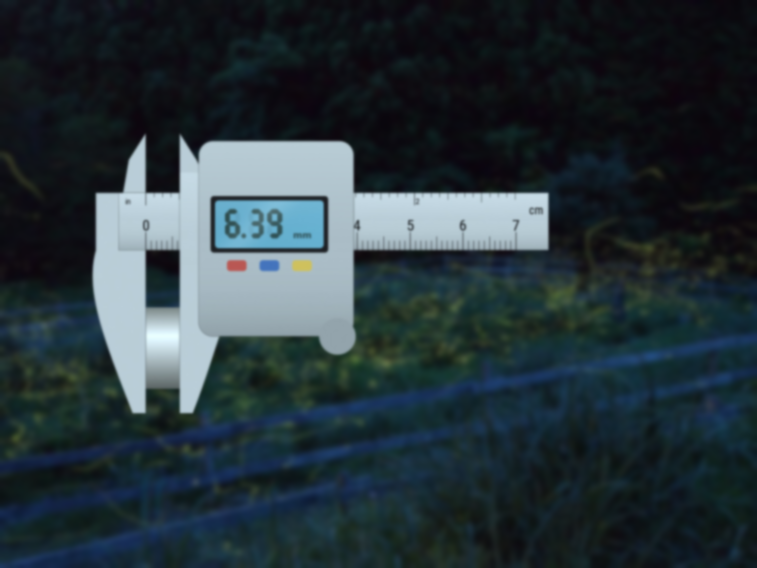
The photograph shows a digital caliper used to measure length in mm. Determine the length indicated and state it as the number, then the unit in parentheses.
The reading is 6.39 (mm)
